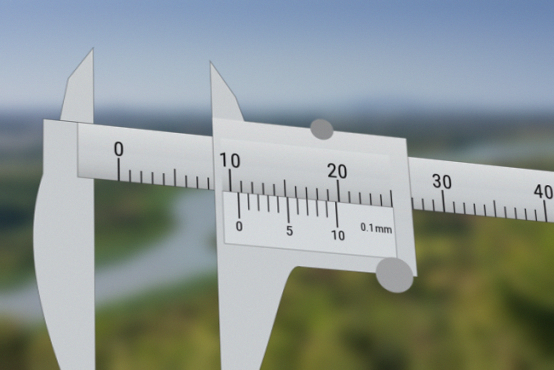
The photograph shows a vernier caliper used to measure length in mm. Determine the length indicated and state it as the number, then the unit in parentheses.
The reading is 10.7 (mm)
